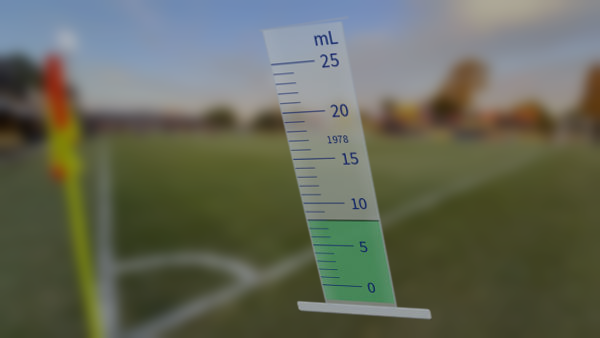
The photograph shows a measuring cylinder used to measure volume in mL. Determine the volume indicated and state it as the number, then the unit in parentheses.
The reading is 8 (mL)
